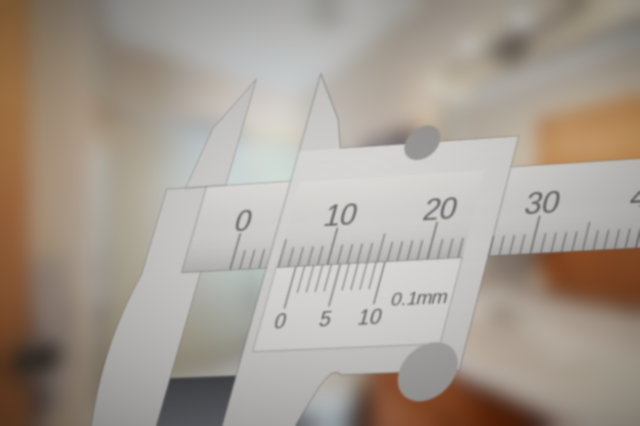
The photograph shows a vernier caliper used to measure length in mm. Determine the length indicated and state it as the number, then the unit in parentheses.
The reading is 6.8 (mm)
